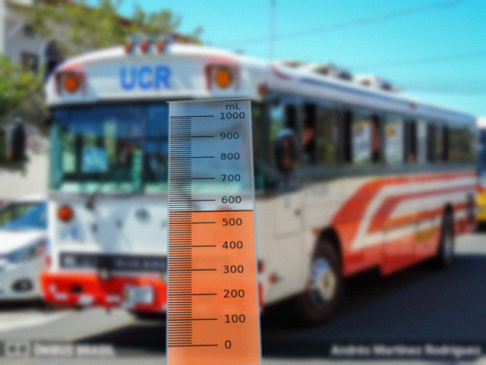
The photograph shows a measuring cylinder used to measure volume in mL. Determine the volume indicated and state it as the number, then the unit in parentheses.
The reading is 550 (mL)
